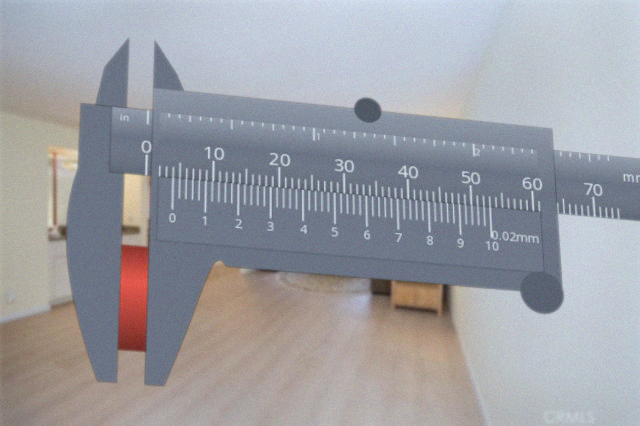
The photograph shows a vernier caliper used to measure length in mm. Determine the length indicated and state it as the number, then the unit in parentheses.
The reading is 4.0 (mm)
